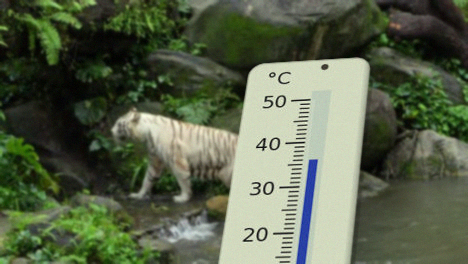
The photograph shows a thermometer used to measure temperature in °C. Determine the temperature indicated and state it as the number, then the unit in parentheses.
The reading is 36 (°C)
